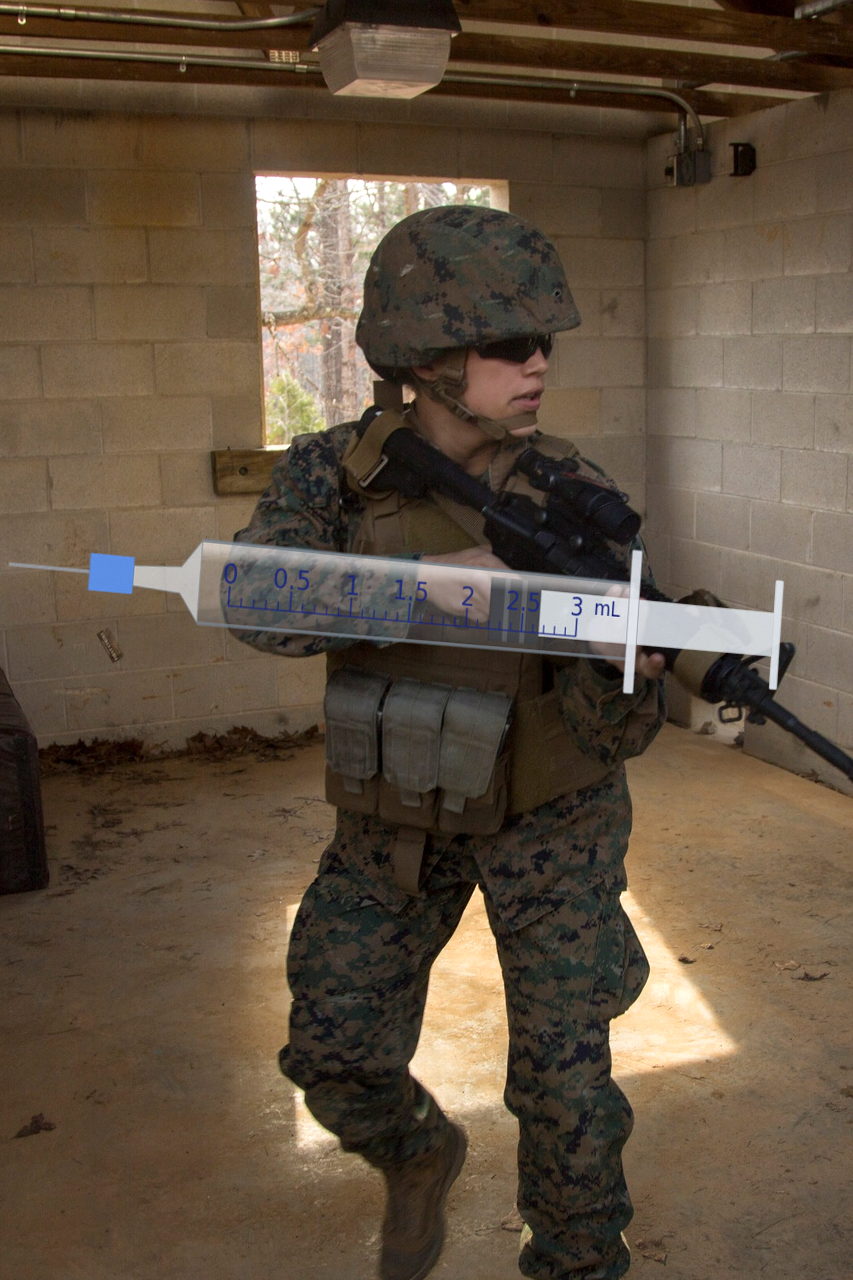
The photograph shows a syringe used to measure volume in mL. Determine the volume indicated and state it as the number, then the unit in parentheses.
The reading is 2.2 (mL)
